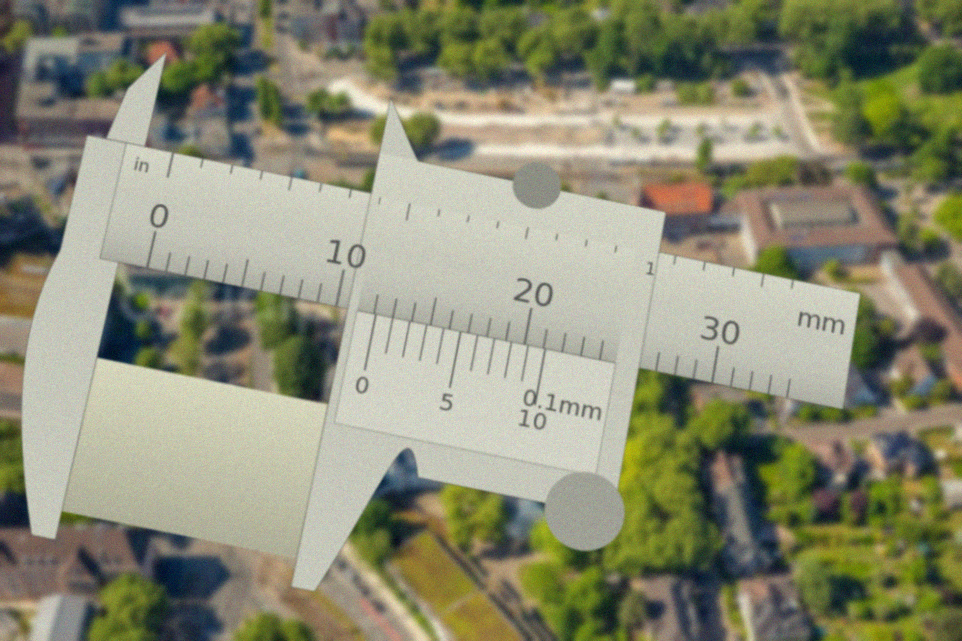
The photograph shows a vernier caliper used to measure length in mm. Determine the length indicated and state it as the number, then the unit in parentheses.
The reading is 12.1 (mm)
